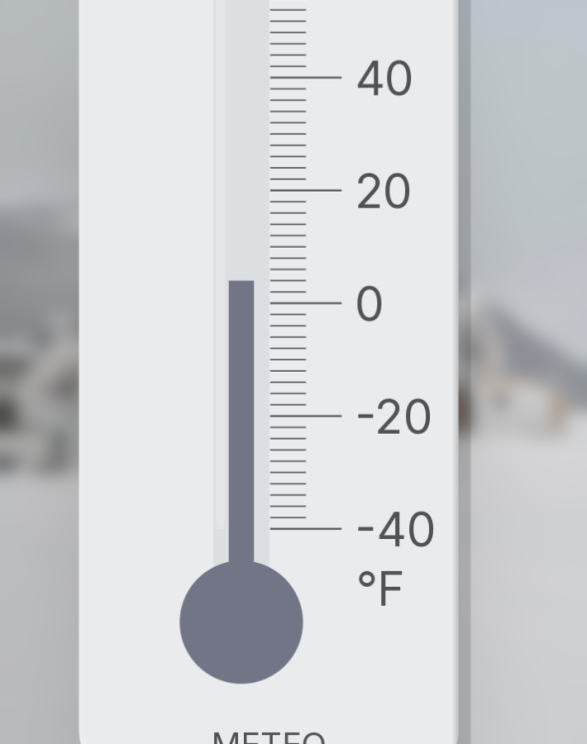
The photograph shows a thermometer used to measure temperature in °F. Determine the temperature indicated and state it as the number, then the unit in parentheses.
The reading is 4 (°F)
